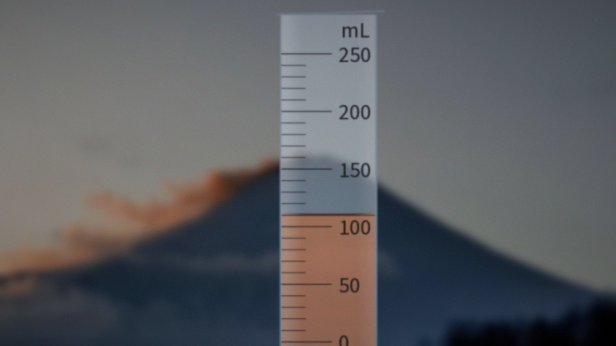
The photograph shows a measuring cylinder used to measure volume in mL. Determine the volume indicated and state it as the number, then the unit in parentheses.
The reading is 110 (mL)
